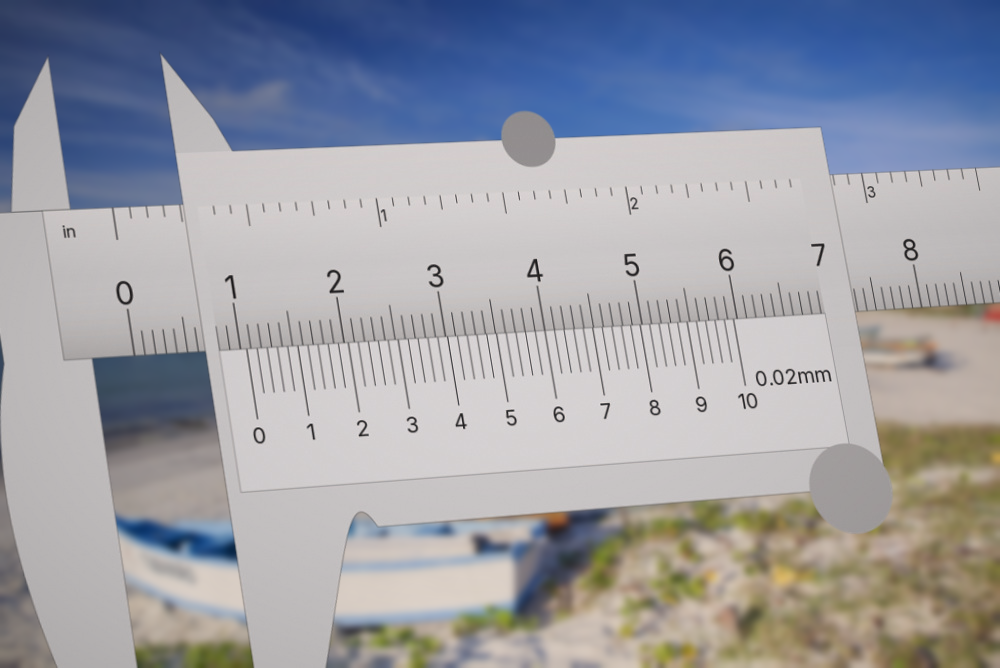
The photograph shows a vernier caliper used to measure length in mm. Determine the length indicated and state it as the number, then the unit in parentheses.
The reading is 10.6 (mm)
